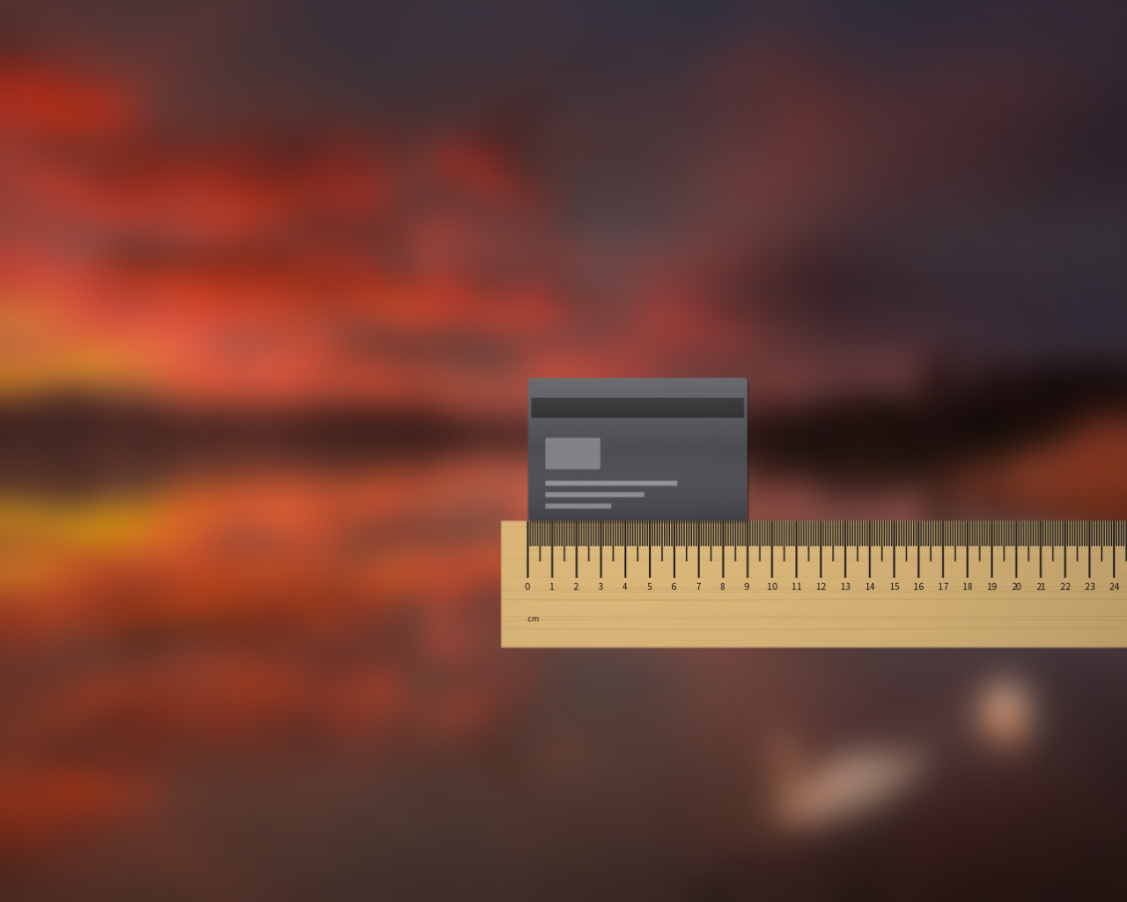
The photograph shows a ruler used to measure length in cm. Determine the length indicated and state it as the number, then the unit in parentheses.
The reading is 9 (cm)
